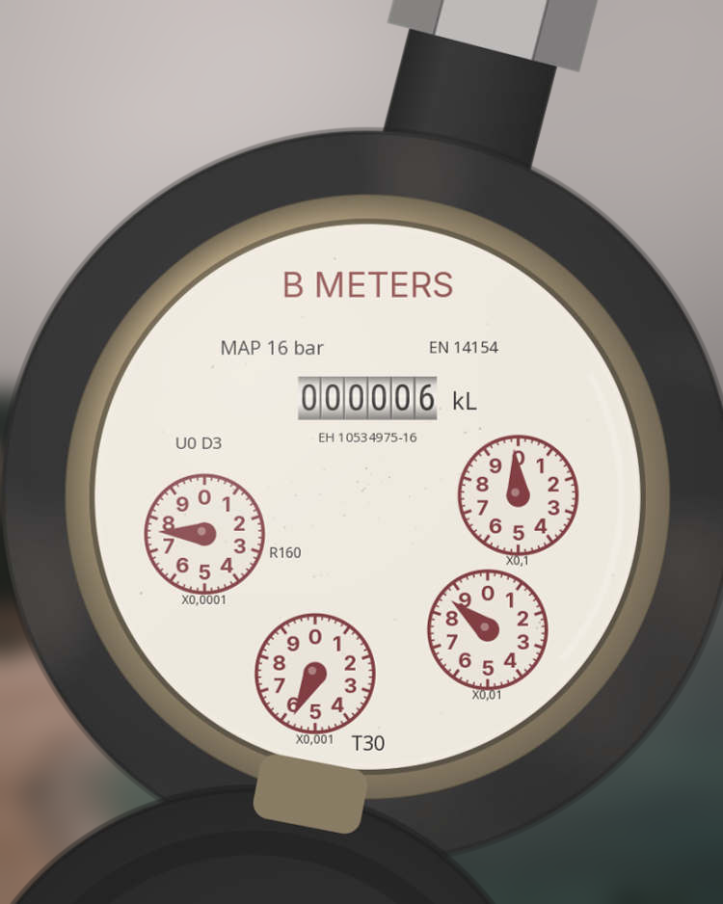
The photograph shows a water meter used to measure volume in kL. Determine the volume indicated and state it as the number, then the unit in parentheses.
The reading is 5.9857 (kL)
